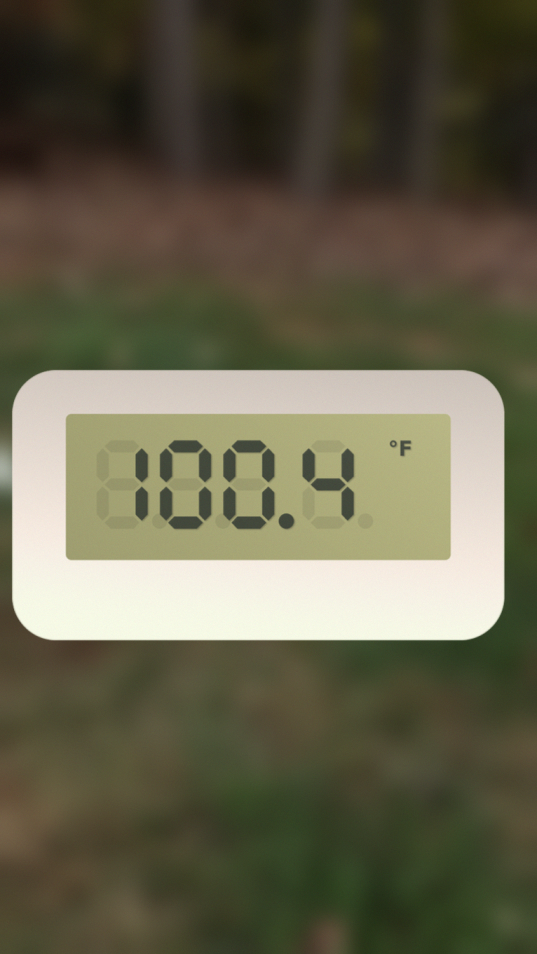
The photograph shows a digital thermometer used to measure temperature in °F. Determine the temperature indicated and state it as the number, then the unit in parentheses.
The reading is 100.4 (°F)
